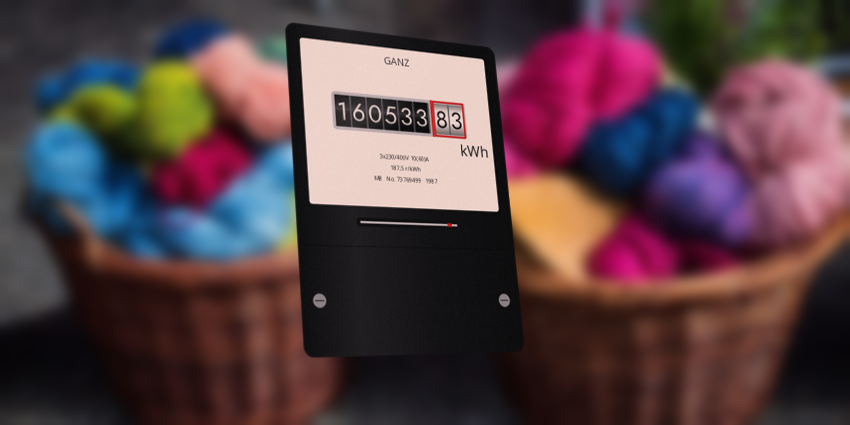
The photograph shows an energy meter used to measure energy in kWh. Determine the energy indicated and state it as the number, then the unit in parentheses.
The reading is 160533.83 (kWh)
